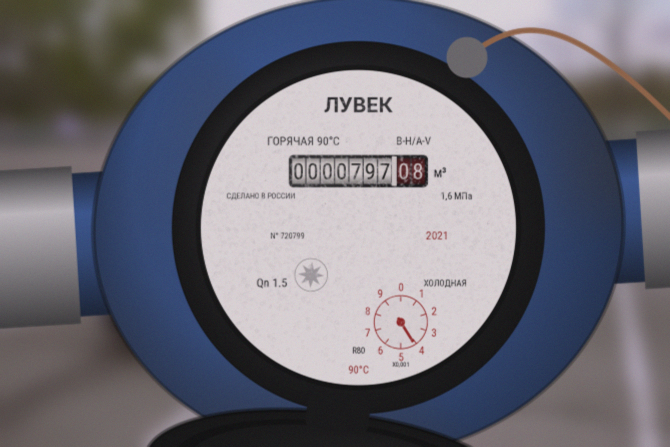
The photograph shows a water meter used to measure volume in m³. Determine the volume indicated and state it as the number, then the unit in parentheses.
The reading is 797.084 (m³)
